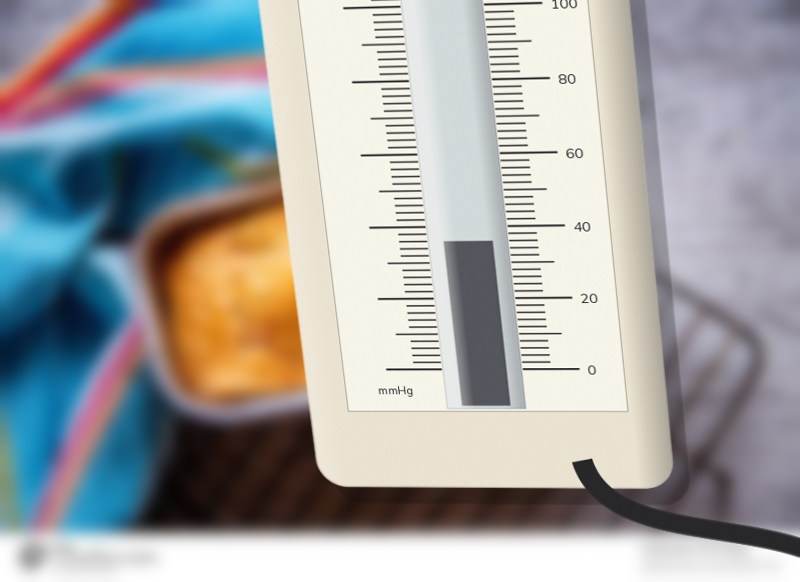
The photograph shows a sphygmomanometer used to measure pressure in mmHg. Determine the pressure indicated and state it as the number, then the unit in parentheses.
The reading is 36 (mmHg)
